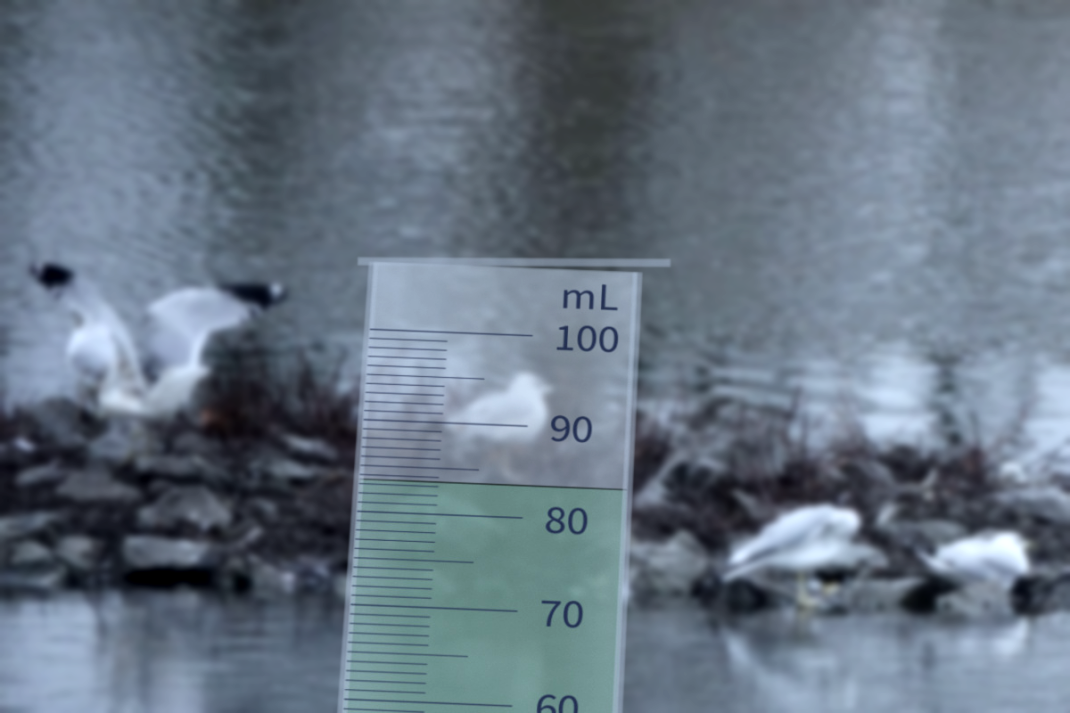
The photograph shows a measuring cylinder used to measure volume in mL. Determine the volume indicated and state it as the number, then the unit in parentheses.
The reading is 83.5 (mL)
